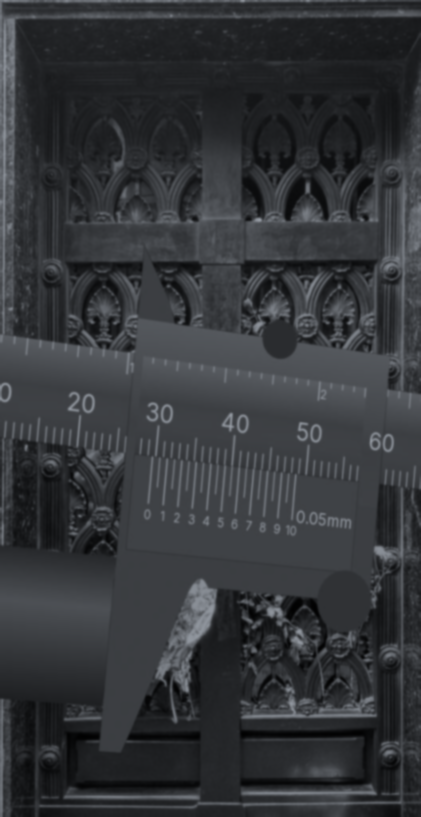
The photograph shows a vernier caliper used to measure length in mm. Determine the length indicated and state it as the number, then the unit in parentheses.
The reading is 29.6 (mm)
